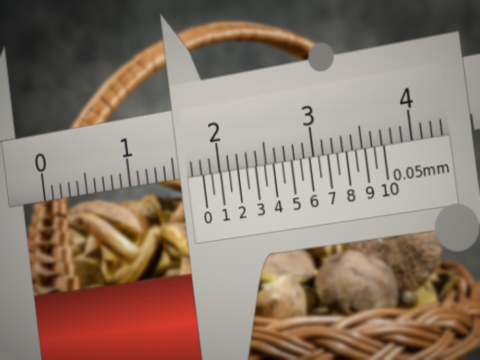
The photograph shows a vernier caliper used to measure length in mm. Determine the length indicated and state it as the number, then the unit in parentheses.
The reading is 18.2 (mm)
